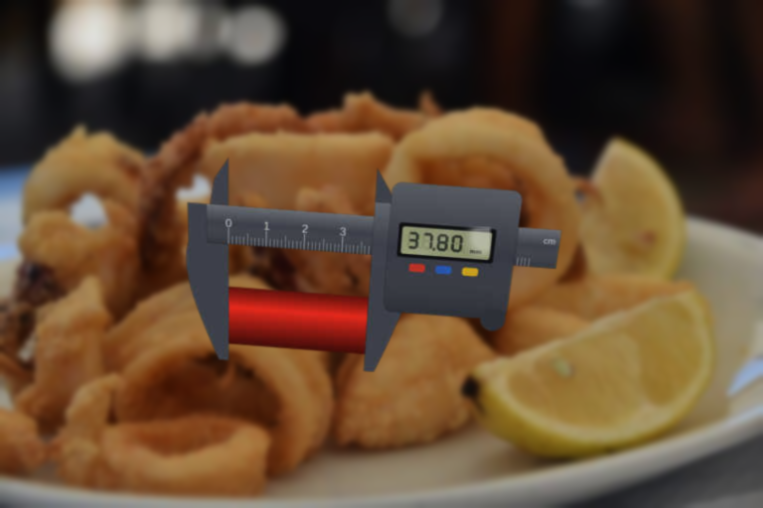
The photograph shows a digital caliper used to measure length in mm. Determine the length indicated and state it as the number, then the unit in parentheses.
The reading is 37.80 (mm)
